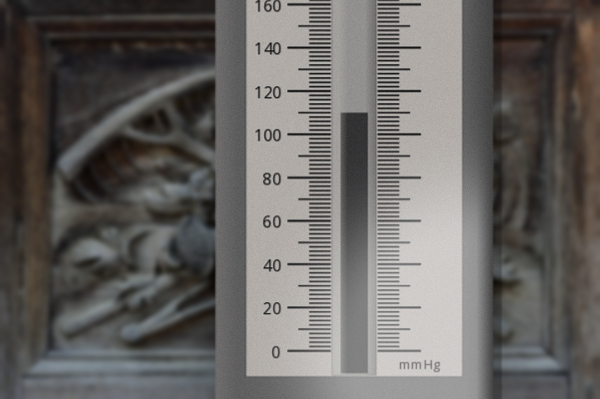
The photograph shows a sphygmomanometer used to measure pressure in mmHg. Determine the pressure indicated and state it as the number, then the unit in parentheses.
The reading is 110 (mmHg)
